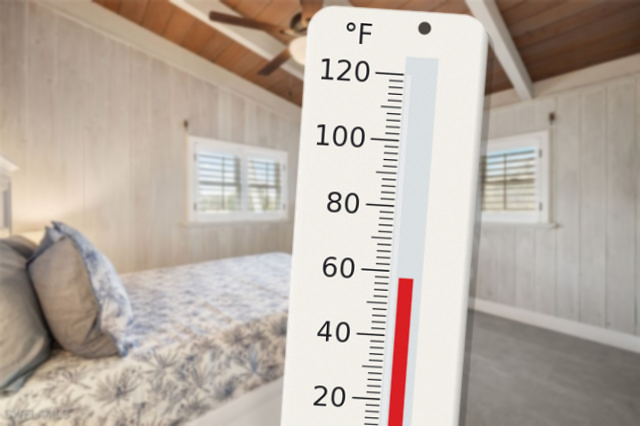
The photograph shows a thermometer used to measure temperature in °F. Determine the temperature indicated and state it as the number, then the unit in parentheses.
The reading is 58 (°F)
